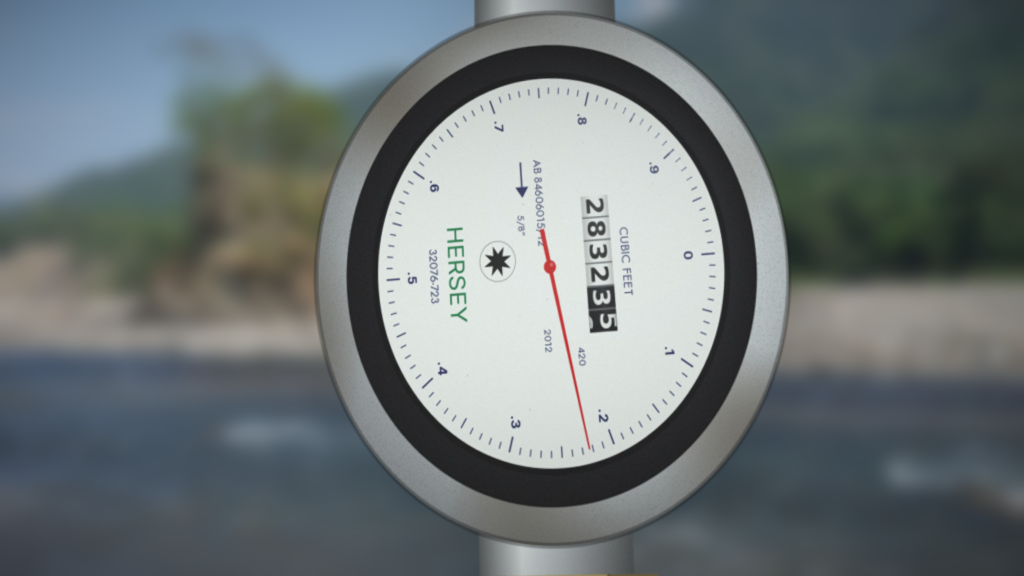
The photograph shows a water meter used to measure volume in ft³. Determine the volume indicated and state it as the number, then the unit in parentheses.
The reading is 283235.22 (ft³)
